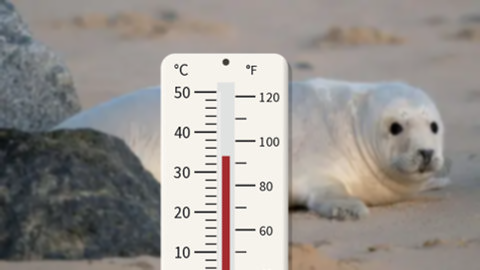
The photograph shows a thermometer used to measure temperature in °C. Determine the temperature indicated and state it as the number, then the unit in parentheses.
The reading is 34 (°C)
